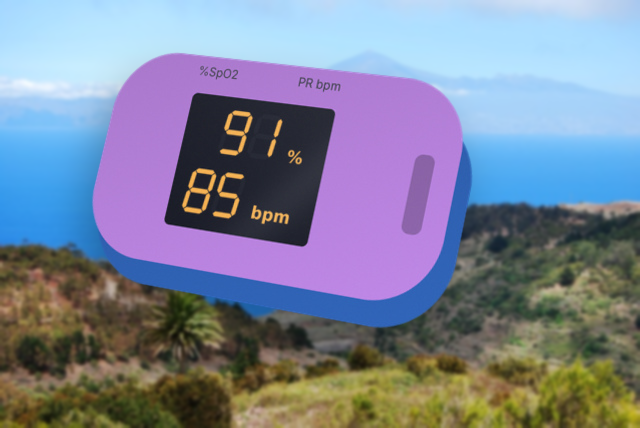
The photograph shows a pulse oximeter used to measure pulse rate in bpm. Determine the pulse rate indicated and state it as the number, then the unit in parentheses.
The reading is 85 (bpm)
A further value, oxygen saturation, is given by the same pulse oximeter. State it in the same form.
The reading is 91 (%)
